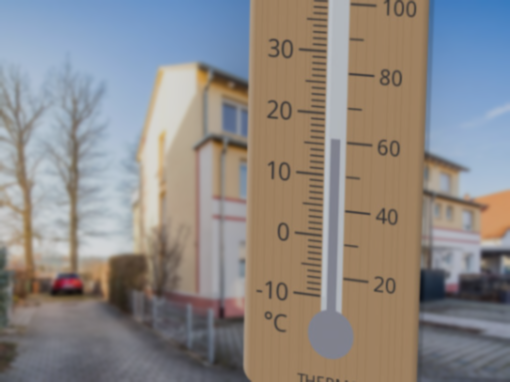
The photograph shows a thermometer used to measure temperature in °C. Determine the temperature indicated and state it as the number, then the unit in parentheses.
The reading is 16 (°C)
